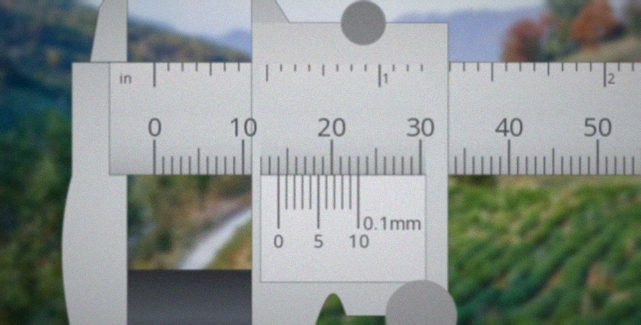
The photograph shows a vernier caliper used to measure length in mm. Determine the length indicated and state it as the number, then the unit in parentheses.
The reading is 14.0 (mm)
